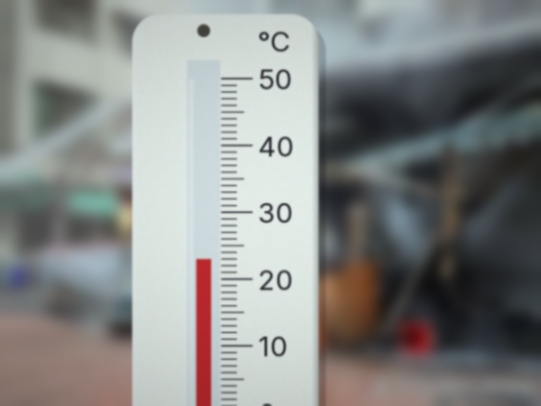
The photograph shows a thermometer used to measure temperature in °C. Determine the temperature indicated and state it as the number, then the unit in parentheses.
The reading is 23 (°C)
